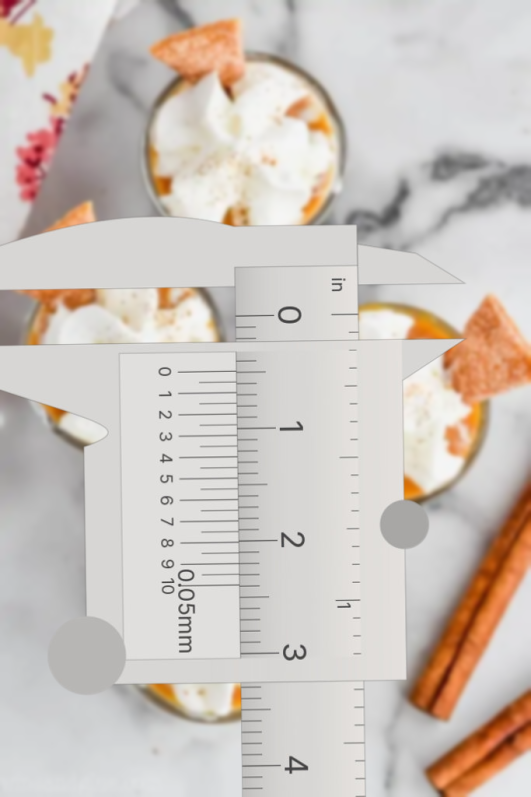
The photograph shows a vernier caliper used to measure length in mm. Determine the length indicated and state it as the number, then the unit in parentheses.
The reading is 4.9 (mm)
